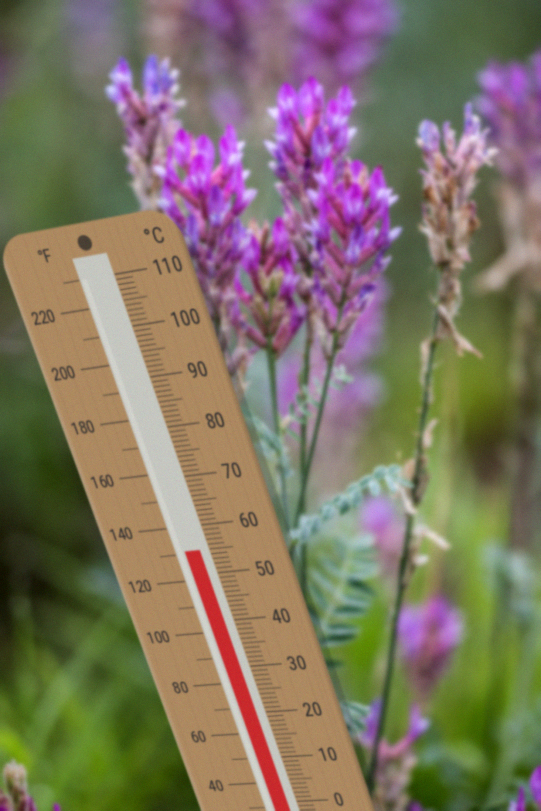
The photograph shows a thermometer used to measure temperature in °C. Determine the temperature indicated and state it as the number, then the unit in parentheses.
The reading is 55 (°C)
